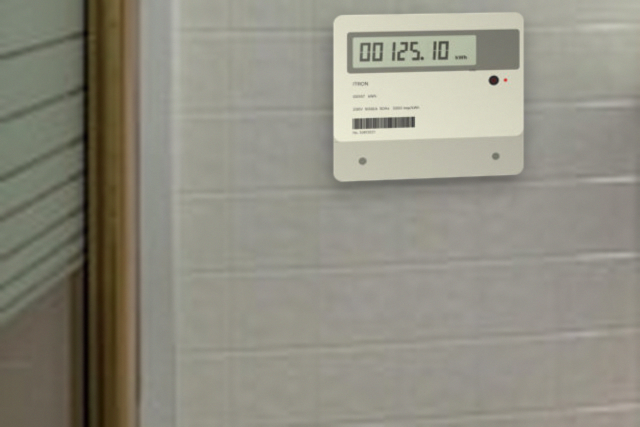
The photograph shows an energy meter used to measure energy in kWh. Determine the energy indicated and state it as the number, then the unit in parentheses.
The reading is 125.10 (kWh)
